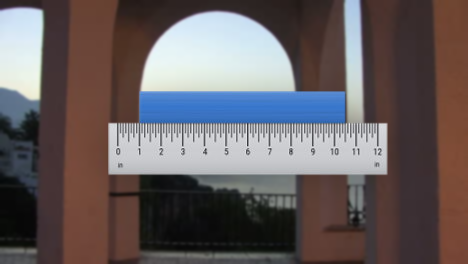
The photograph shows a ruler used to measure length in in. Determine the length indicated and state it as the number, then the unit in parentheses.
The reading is 9.5 (in)
